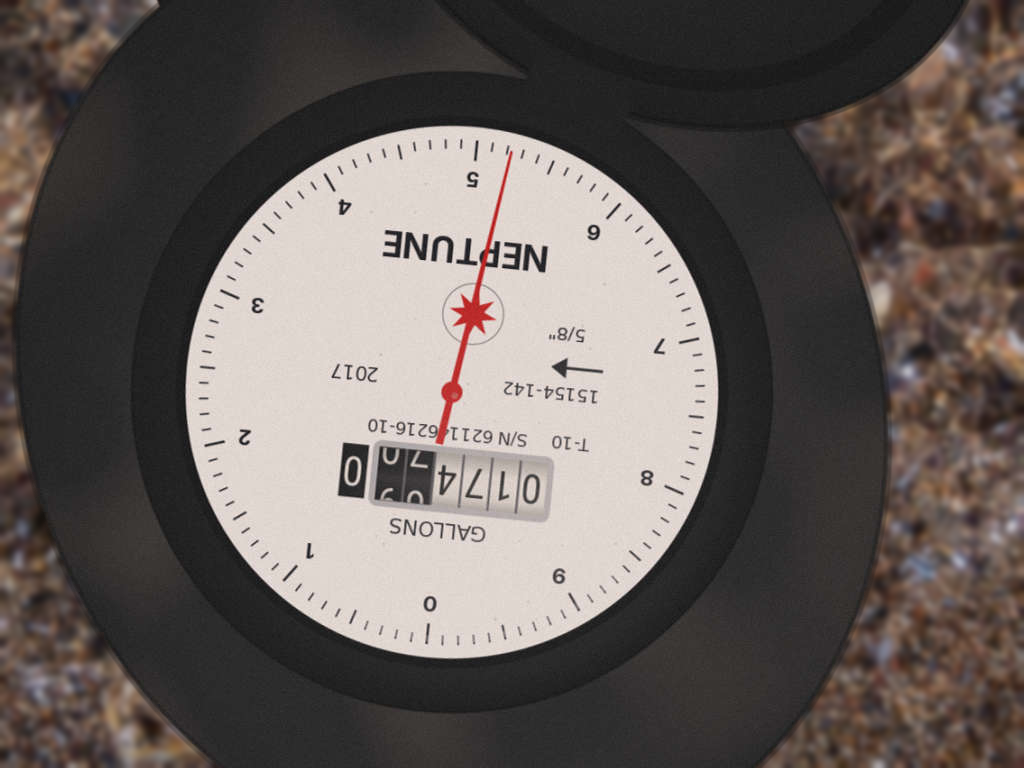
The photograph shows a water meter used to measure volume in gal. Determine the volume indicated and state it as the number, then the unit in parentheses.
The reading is 174695.2 (gal)
